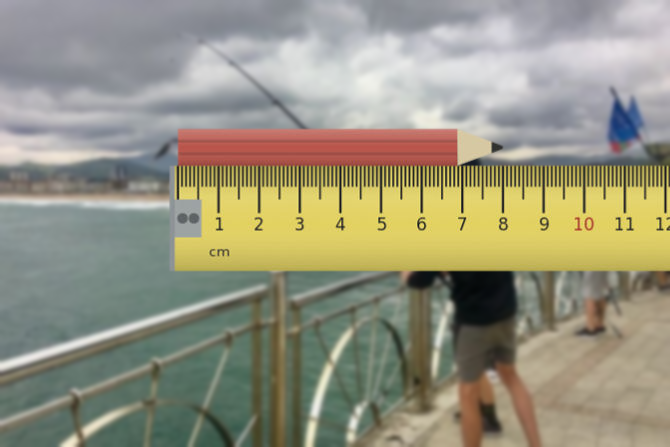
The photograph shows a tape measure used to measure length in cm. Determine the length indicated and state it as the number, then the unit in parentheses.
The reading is 8 (cm)
